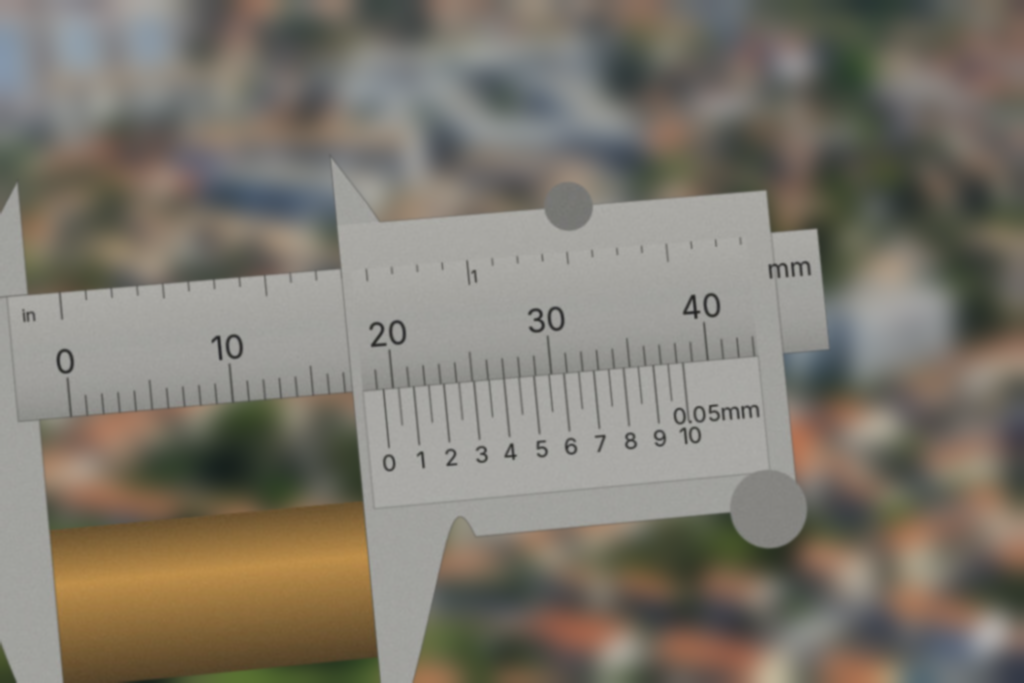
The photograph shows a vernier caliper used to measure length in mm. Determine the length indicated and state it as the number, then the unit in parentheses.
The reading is 19.4 (mm)
